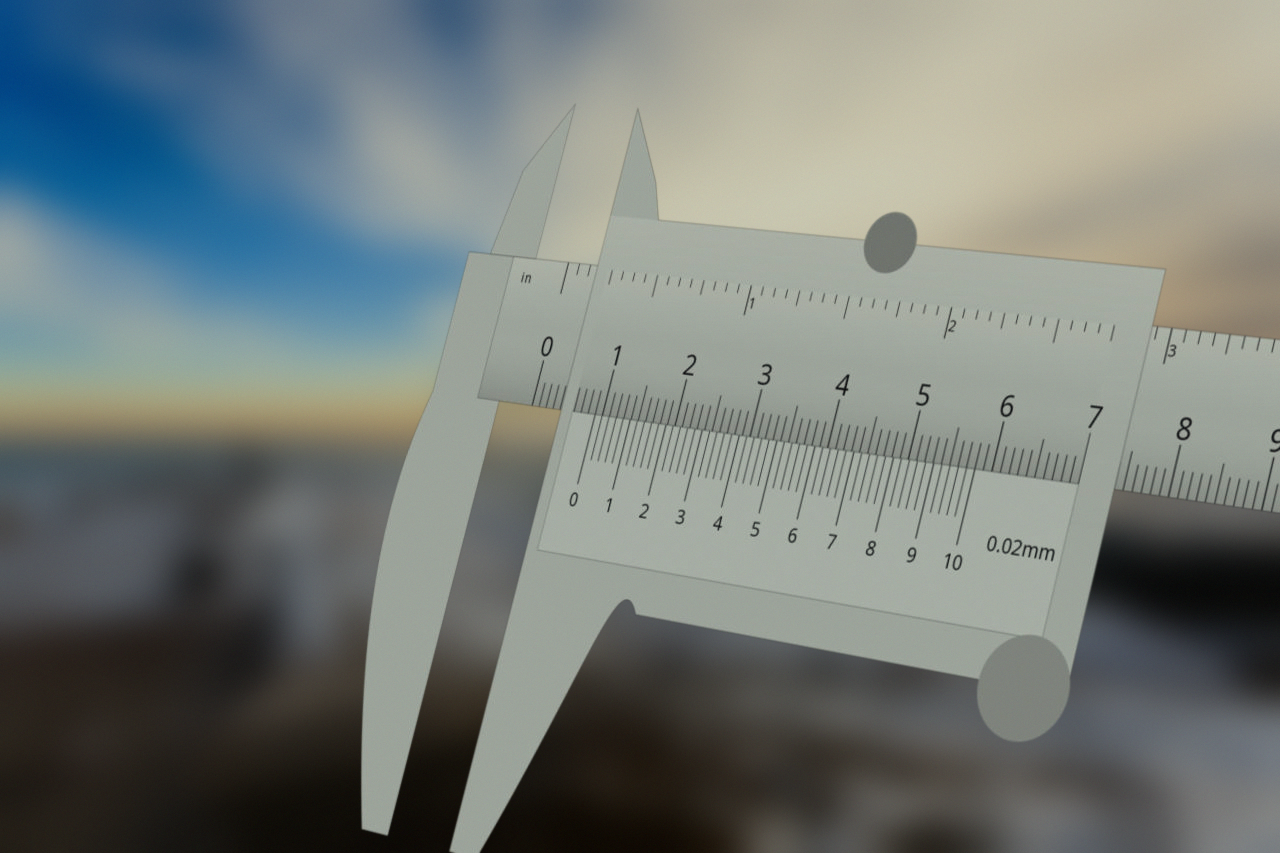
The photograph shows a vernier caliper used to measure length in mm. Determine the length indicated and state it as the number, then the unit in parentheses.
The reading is 9.0 (mm)
